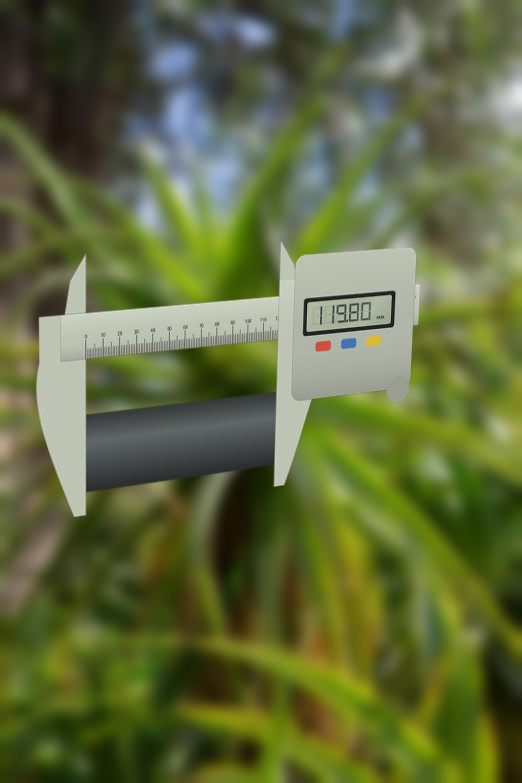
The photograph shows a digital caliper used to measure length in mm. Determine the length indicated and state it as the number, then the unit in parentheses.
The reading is 119.80 (mm)
